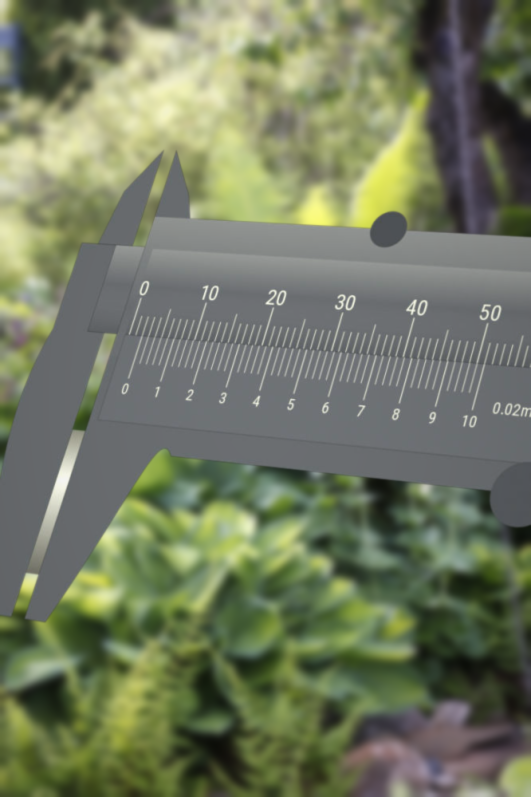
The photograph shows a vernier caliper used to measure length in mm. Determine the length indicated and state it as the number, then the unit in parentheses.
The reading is 2.0 (mm)
